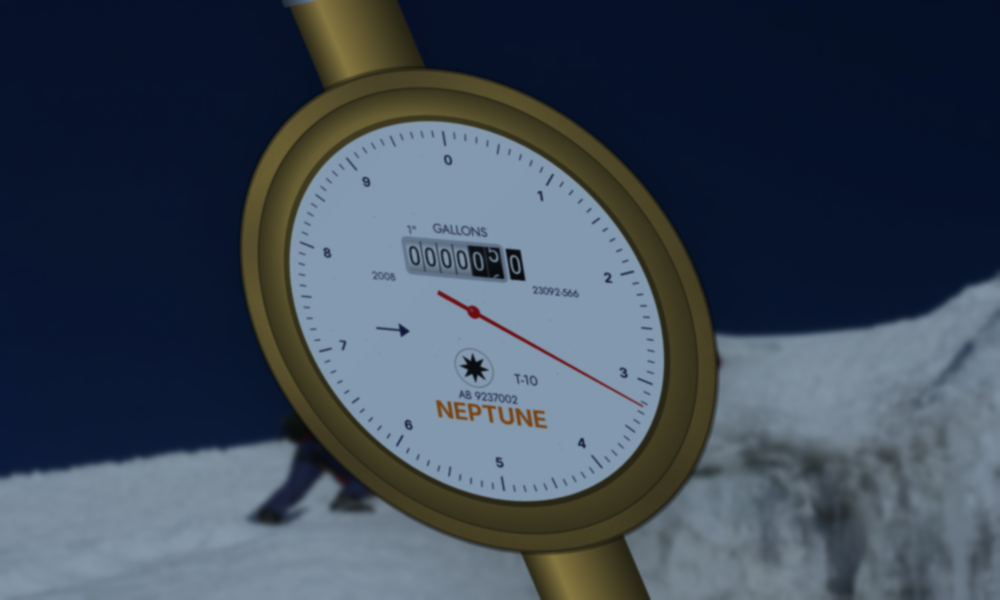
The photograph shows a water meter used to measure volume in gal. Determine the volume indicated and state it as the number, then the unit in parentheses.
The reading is 53.2 (gal)
